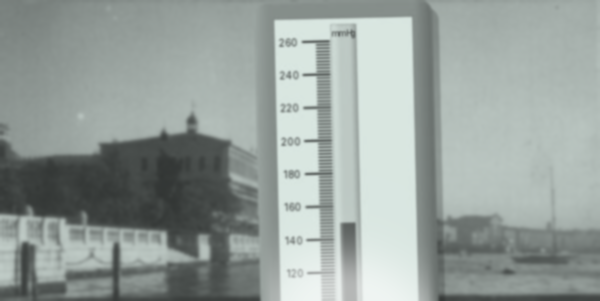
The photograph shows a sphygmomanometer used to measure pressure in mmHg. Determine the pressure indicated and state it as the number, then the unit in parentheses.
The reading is 150 (mmHg)
